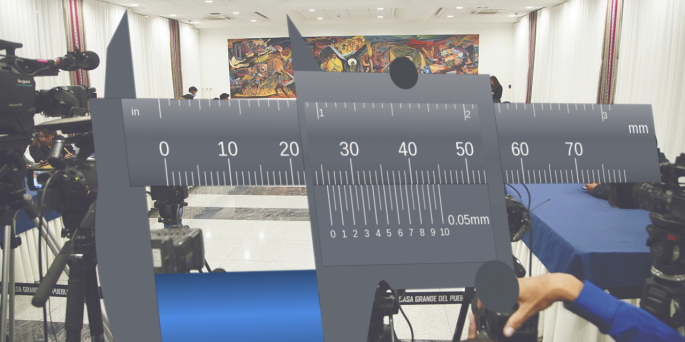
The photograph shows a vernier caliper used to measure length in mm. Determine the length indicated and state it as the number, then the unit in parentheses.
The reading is 25.6 (mm)
